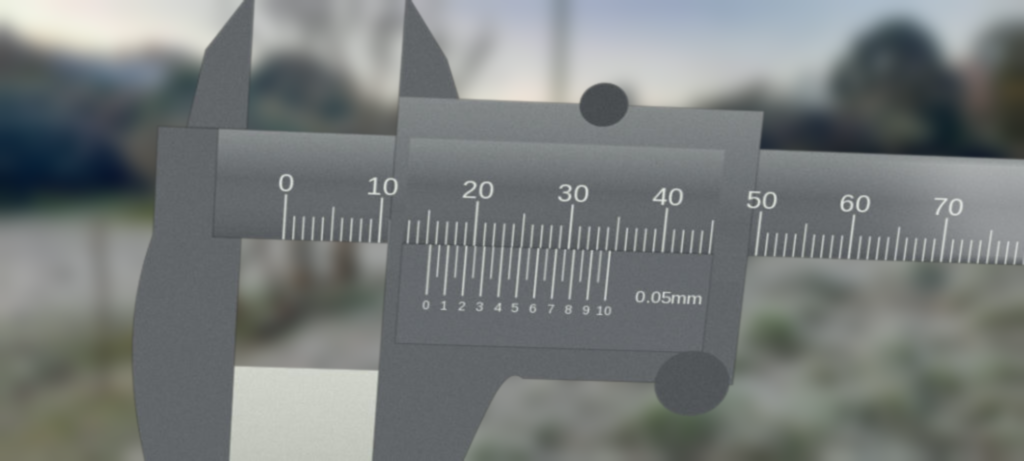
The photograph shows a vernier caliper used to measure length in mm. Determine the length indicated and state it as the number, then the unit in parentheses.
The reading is 15.4 (mm)
